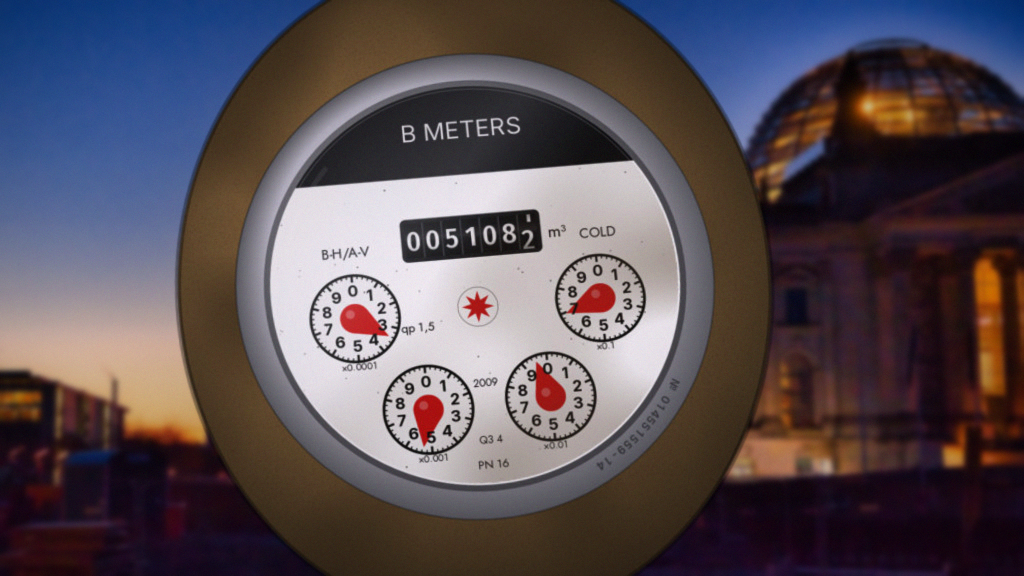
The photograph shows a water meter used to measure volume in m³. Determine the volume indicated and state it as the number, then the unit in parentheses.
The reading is 51081.6953 (m³)
